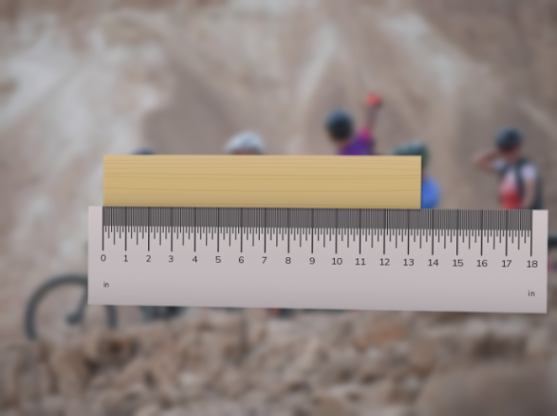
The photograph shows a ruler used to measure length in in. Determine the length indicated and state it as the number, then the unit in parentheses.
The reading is 13.5 (in)
